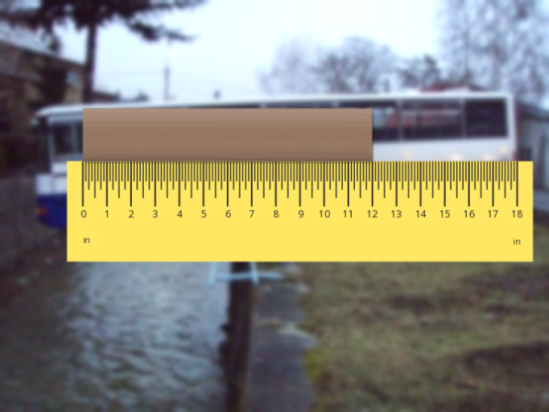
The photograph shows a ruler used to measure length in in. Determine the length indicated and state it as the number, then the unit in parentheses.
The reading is 12 (in)
